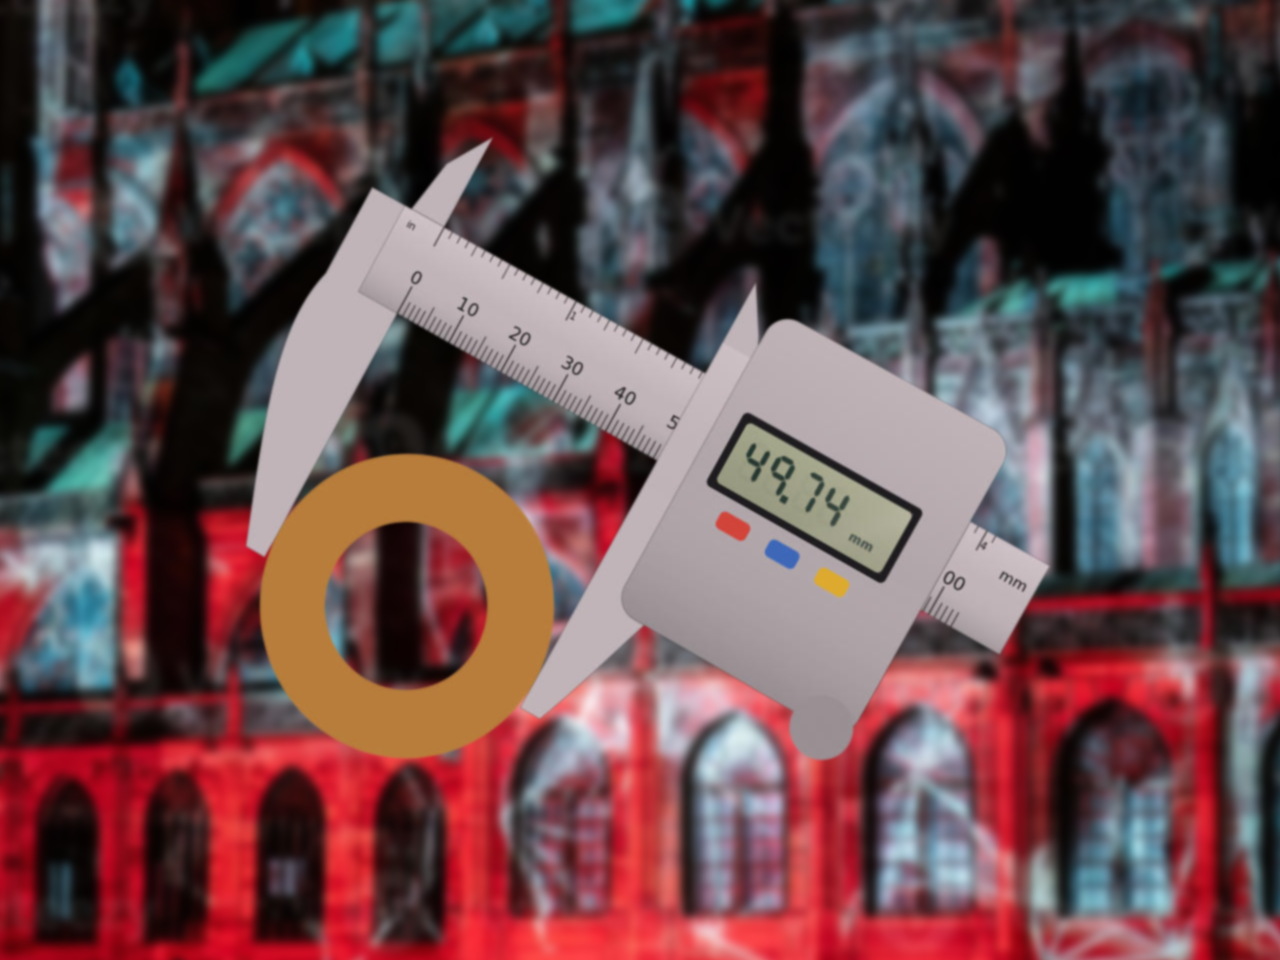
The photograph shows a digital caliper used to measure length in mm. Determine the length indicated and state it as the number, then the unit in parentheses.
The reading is 49.74 (mm)
